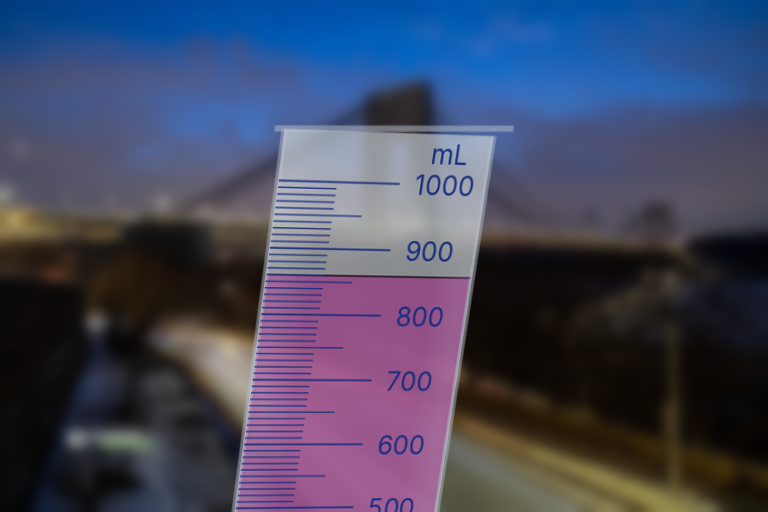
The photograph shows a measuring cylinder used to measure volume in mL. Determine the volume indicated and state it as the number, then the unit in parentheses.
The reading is 860 (mL)
